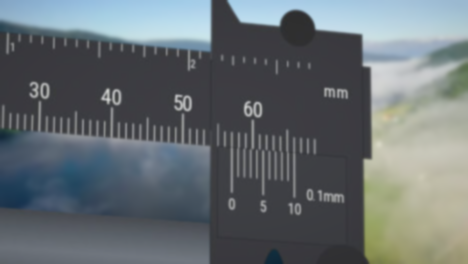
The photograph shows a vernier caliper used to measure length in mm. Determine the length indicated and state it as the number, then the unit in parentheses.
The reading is 57.0 (mm)
